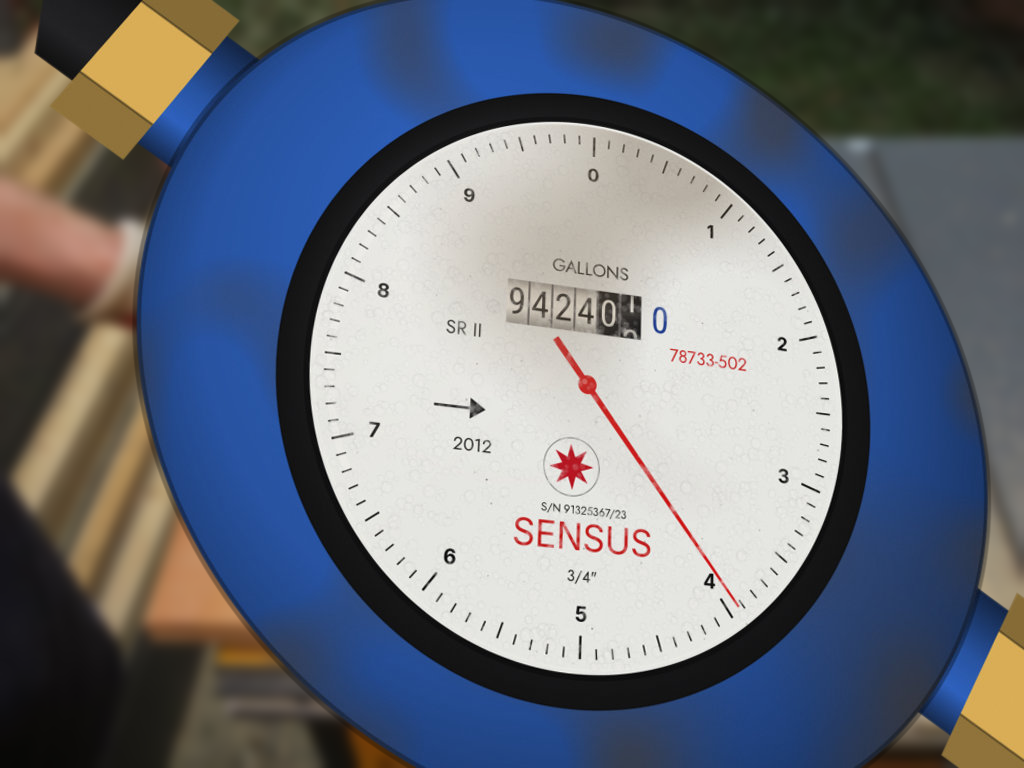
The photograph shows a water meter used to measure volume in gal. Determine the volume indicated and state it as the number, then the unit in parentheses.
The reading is 9424013.9 (gal)
